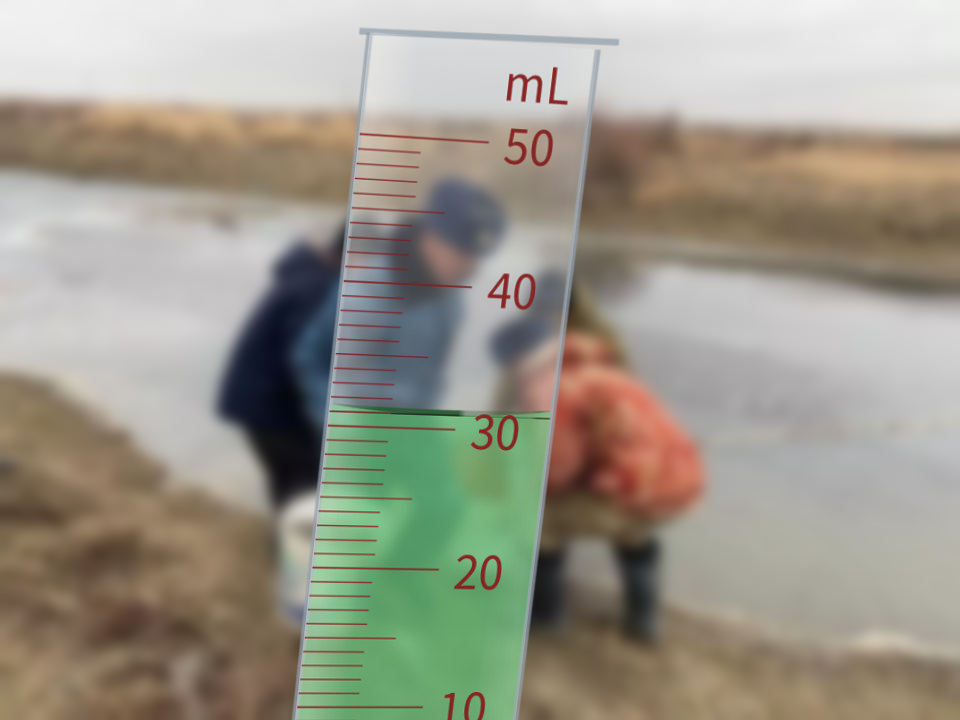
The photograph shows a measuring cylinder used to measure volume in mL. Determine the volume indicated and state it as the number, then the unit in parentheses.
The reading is 31 (mL)
